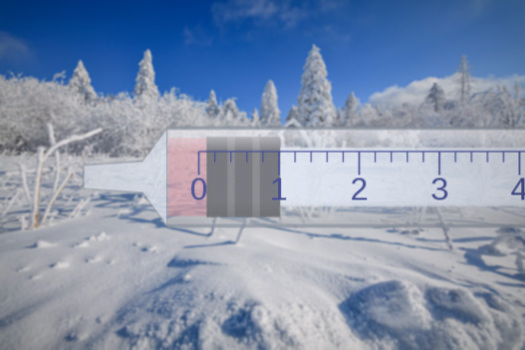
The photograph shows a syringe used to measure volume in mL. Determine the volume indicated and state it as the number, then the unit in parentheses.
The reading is 0.1 (mL)
